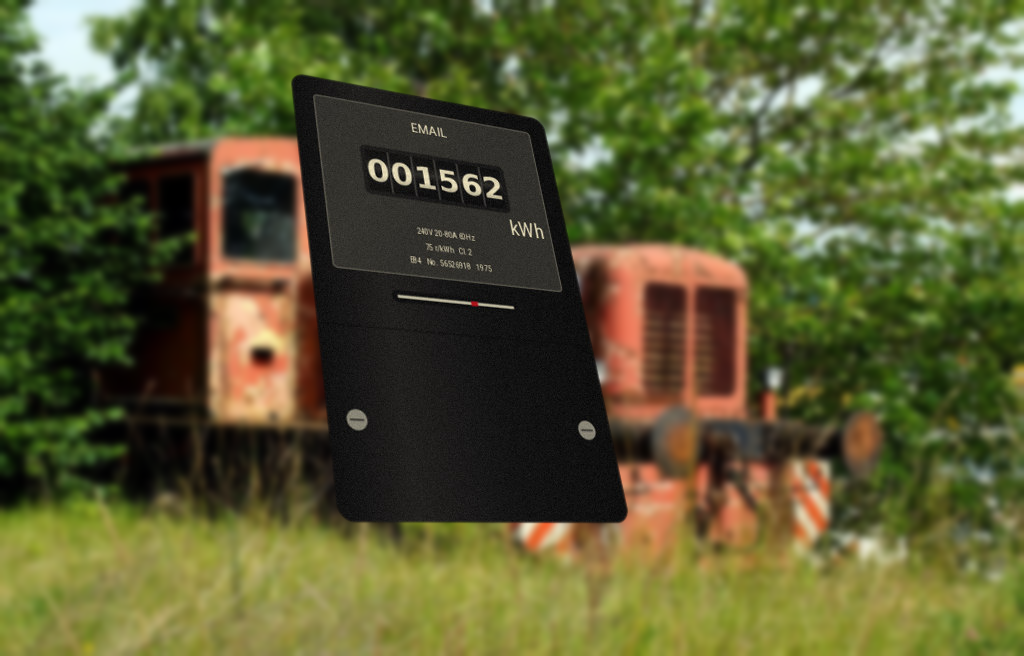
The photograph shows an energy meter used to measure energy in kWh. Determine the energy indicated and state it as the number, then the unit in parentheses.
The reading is 1562 (kWh)
